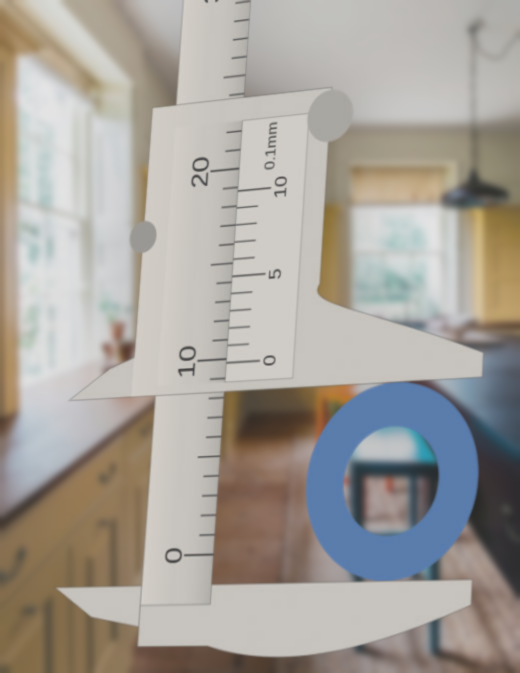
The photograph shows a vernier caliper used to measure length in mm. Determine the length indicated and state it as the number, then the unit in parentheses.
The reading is 9.8 (mm)
